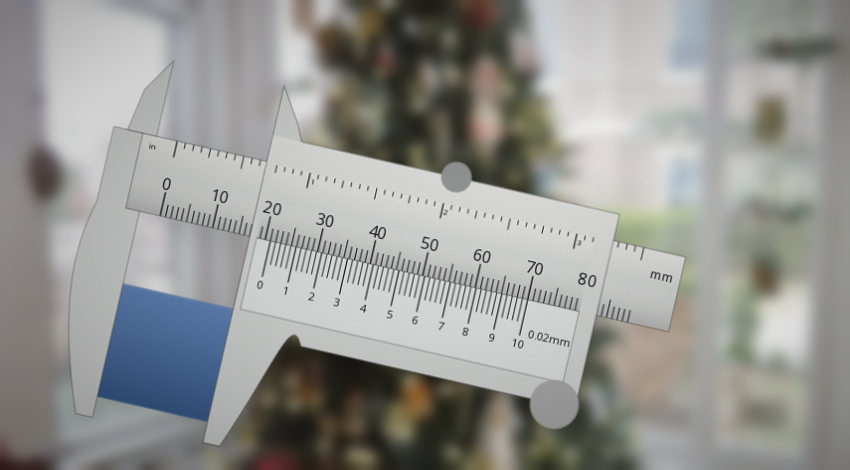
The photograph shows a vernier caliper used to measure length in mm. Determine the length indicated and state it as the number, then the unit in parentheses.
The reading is 21.0 (mm)
